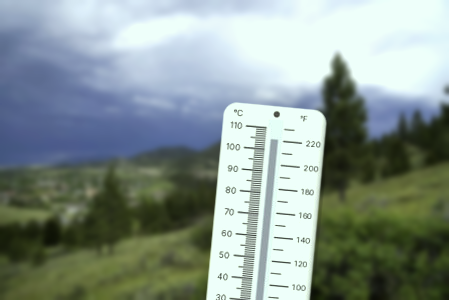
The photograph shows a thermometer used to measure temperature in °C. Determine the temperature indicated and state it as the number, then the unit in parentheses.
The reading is 105 (°C)
